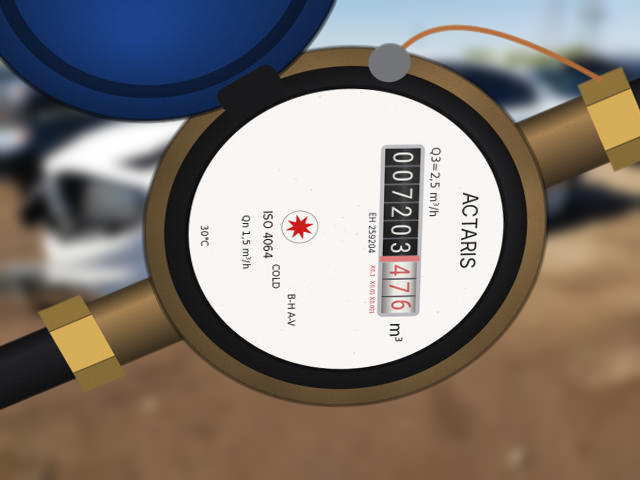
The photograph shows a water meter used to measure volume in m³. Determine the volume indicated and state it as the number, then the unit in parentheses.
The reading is 7203.476 (m³)
